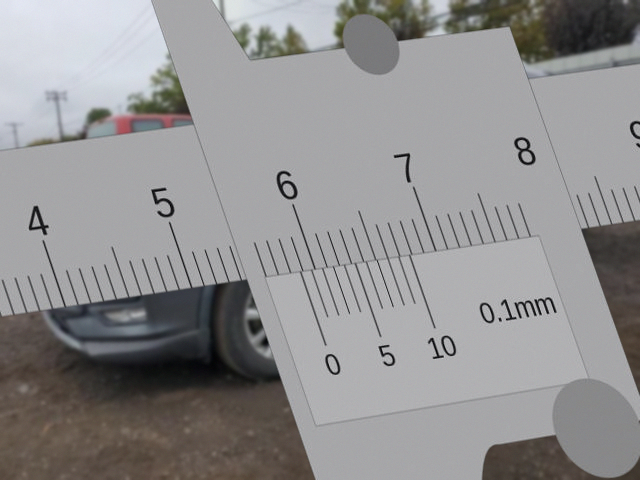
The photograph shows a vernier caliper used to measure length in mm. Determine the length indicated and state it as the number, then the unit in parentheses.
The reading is 58.8 (mm)
